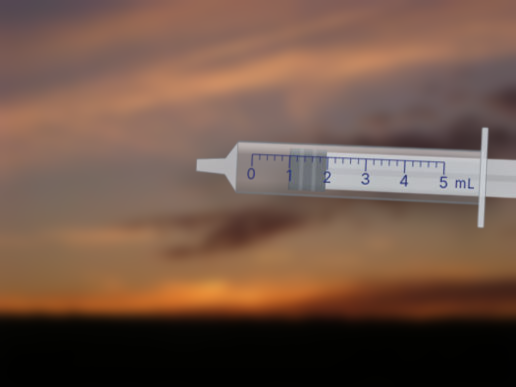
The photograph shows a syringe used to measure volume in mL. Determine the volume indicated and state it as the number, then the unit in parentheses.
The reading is 1 (mL)
